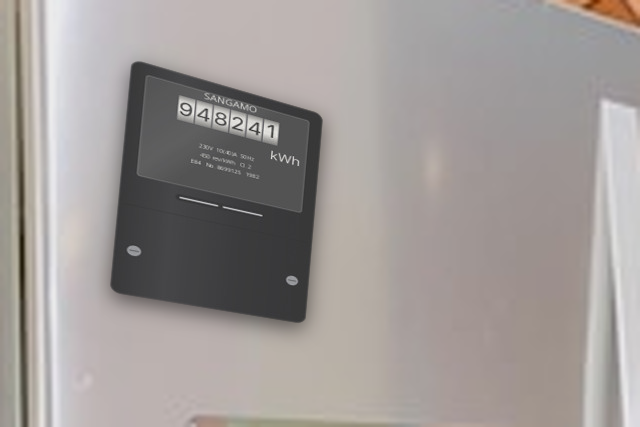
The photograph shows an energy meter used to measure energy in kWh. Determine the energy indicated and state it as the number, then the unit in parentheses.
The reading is 948241 (kWh)
